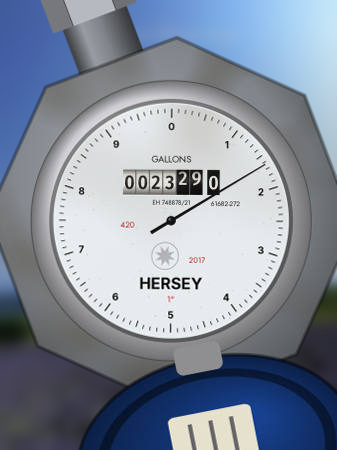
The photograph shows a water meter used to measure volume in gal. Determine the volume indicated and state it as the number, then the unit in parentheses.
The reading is 23291.6 (gal)
